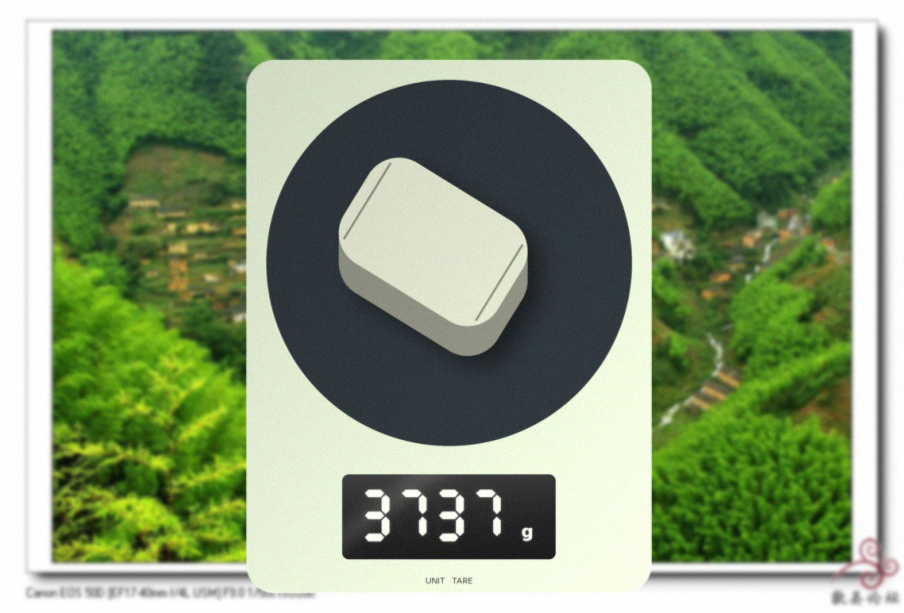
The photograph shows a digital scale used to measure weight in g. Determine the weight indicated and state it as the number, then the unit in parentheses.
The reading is 3737 (g)
